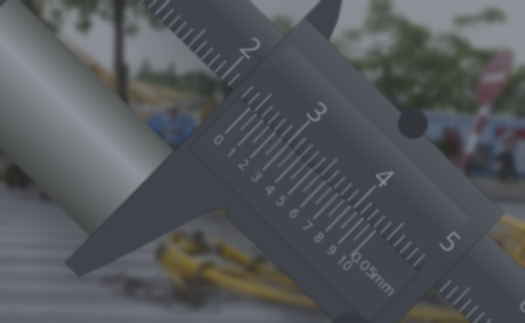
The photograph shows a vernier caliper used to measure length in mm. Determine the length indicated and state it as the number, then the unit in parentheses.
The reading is 24.4 (mm)
